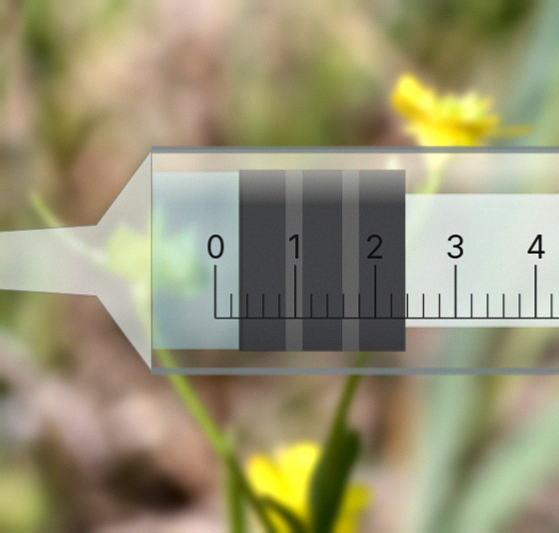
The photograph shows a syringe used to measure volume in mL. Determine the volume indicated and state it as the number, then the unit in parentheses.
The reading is 0.3 (mL)
